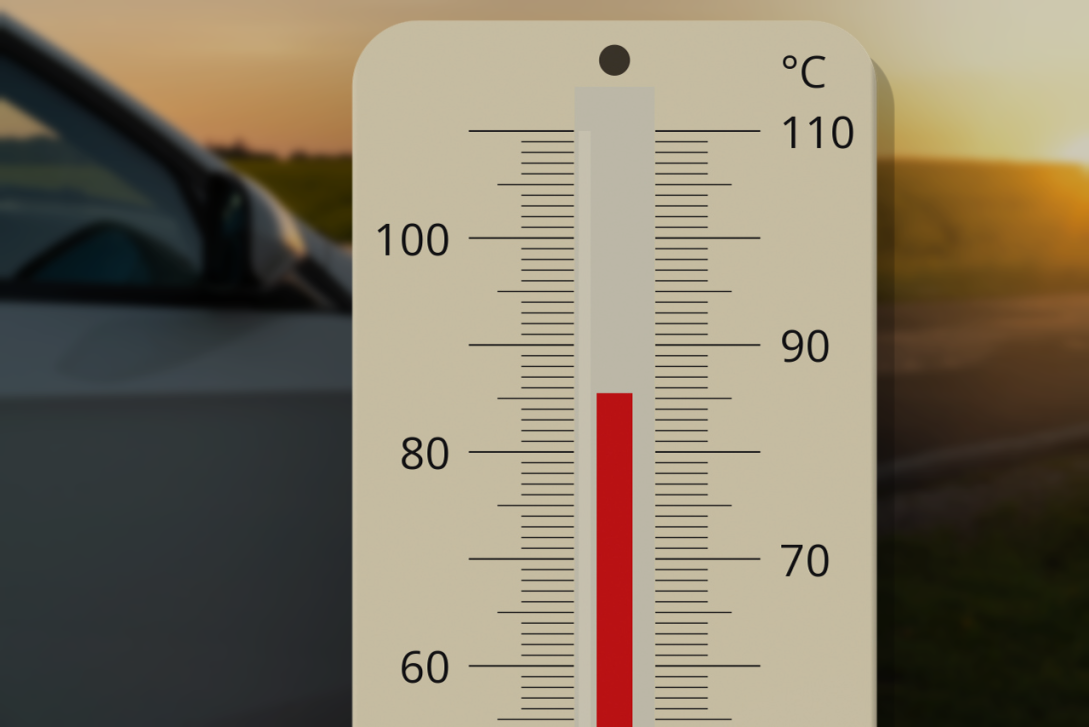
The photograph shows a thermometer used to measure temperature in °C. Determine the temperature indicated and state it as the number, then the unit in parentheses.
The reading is 85.5 (°C)
